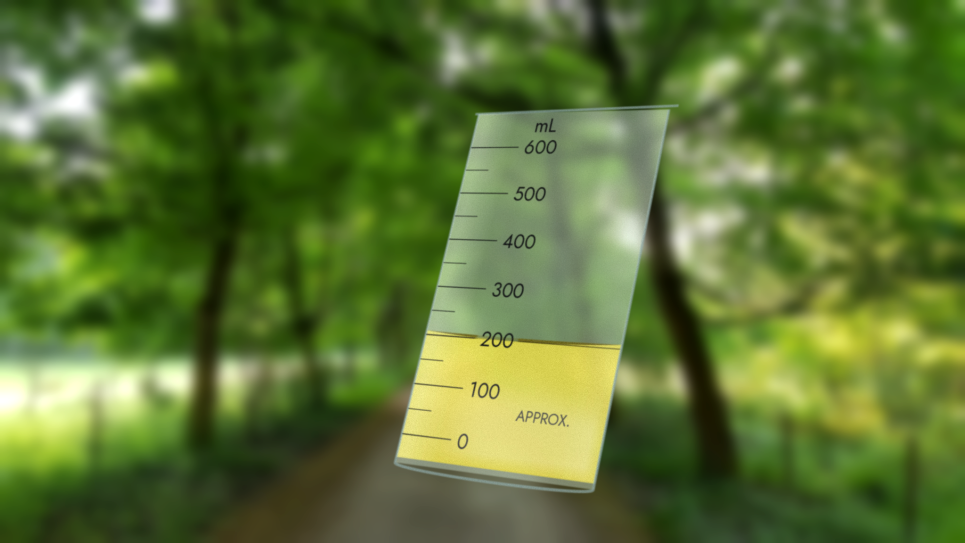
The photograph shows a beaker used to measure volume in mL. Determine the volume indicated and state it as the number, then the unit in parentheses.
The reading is 200 (mL)
